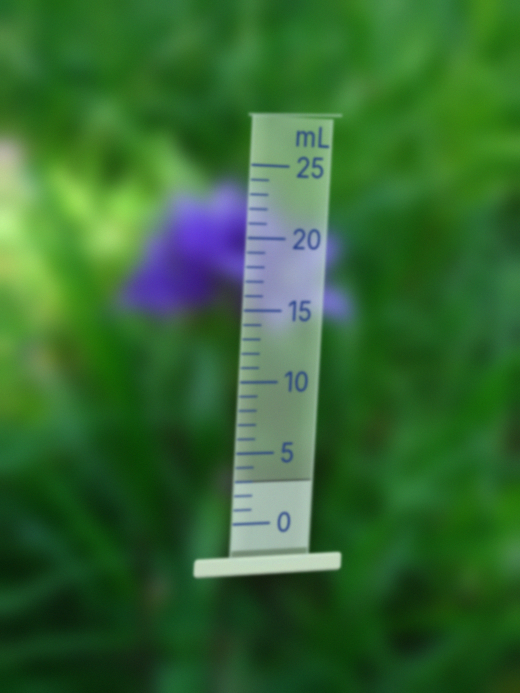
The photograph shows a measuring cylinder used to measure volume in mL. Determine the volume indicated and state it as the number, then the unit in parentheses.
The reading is 3 (mL)
